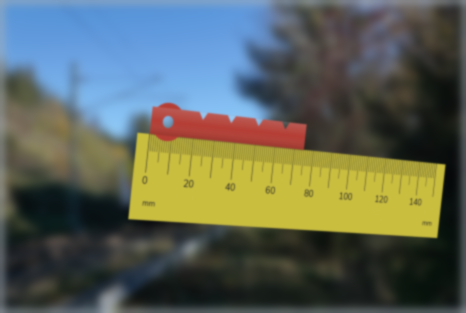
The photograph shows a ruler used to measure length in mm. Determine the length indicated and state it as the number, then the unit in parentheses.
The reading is 75 (mm)
